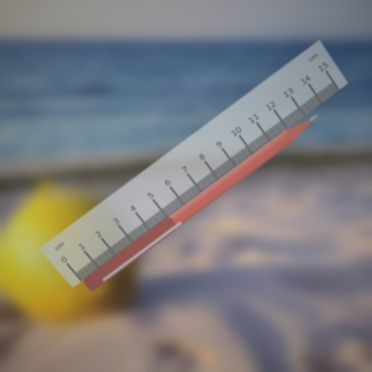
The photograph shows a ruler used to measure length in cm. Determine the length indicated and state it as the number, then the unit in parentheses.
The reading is 13.5 (cm)
